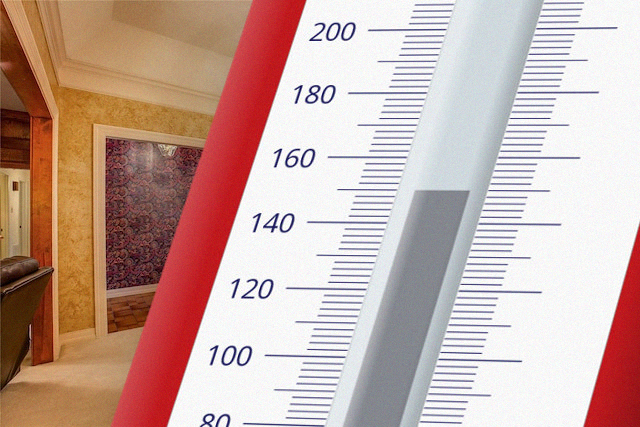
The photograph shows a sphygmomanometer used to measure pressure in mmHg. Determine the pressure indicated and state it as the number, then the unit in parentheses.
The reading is 150 (mmHg)
